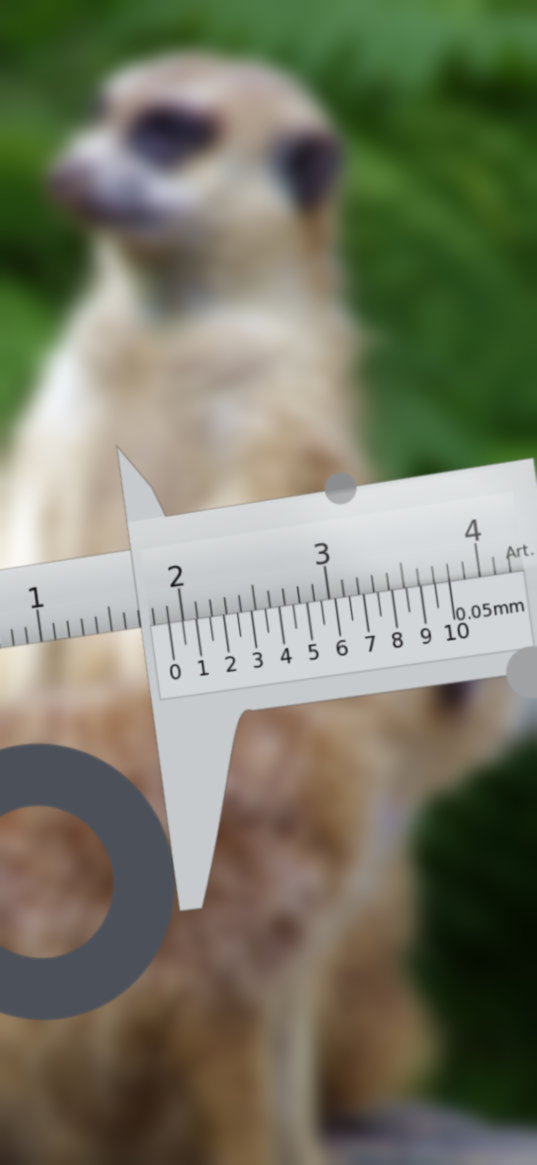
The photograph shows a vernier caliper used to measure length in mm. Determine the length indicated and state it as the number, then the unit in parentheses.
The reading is 19.0 (mm)
